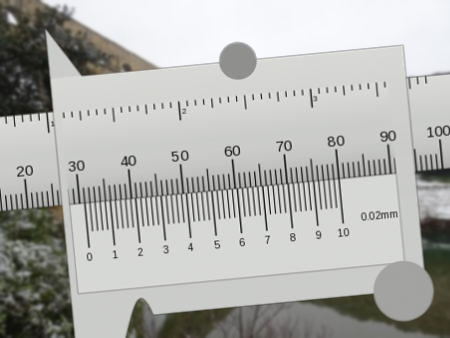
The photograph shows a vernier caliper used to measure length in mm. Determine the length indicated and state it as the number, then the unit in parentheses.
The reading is 31.0 (mm)
